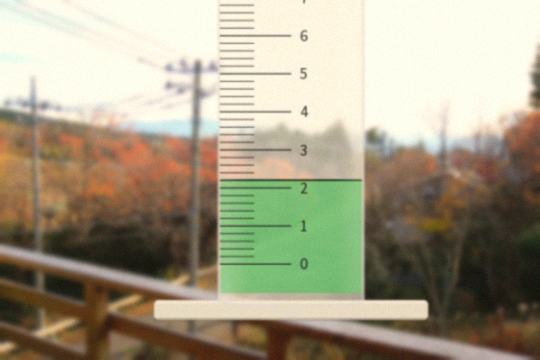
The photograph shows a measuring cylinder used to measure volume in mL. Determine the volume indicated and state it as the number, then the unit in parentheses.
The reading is 2.2 (mL)
